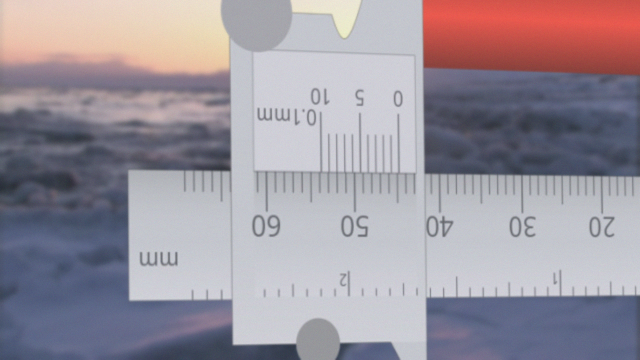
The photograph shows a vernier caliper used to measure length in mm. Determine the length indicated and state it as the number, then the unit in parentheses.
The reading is 44.8 (mm)
